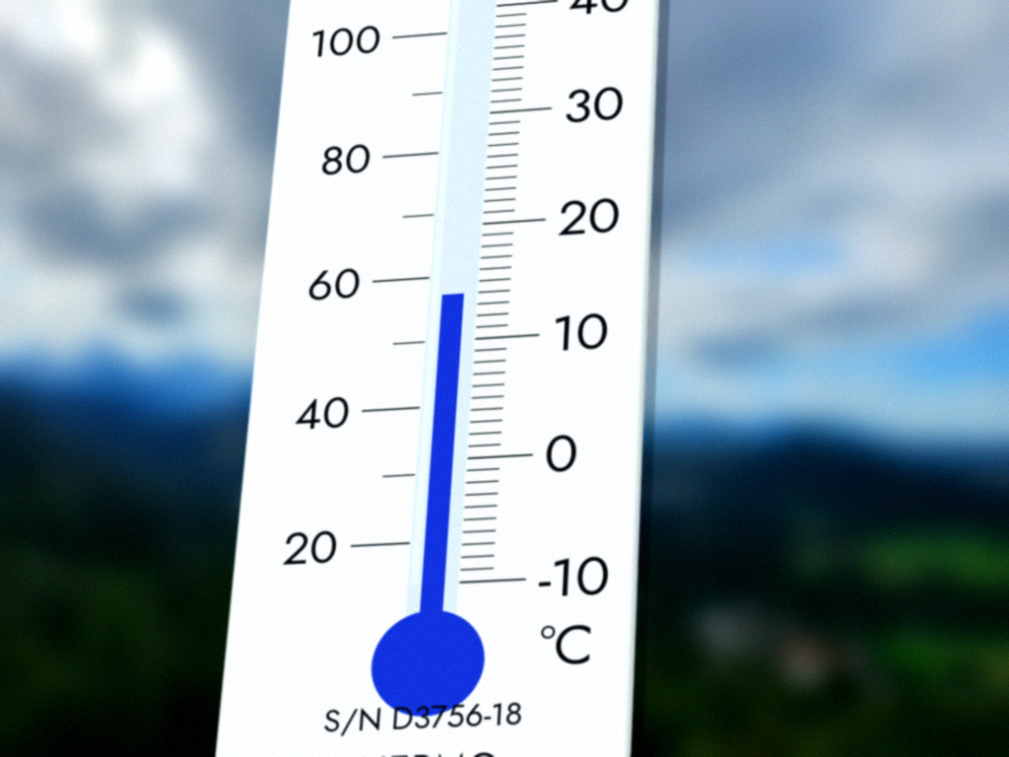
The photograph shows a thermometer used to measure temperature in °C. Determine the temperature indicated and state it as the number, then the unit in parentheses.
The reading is 14 (°C)
